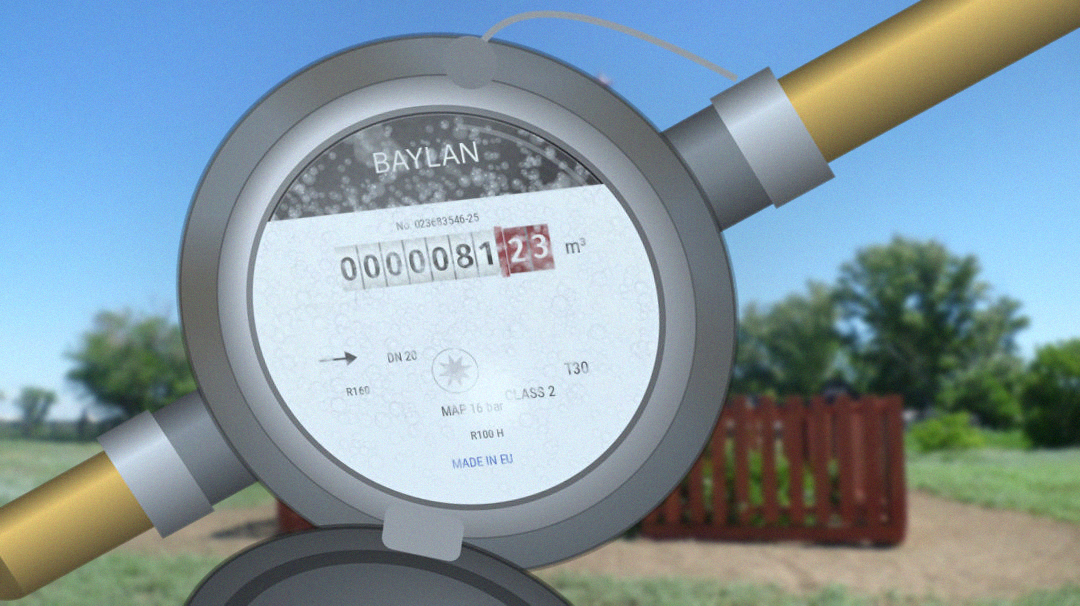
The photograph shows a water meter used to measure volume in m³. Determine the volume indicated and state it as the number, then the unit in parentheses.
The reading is 81.23 (m³)
